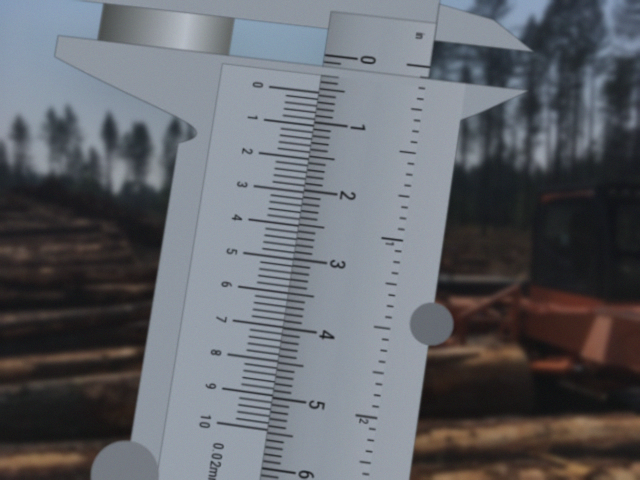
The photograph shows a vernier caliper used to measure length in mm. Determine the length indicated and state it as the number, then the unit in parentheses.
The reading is 5.6 (mm)
